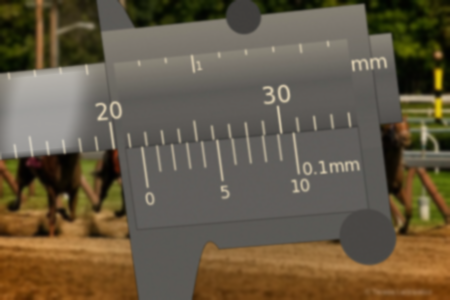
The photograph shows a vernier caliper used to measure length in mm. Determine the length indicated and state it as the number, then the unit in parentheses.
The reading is 21.7 (mm)
